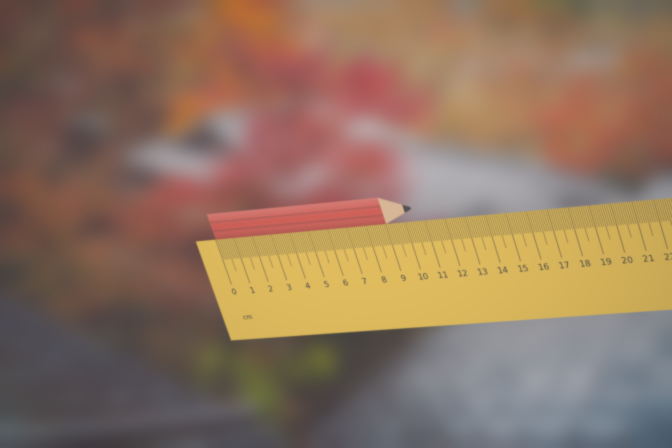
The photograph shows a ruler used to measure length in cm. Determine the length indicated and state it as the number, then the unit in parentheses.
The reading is 10.5 (cm)
